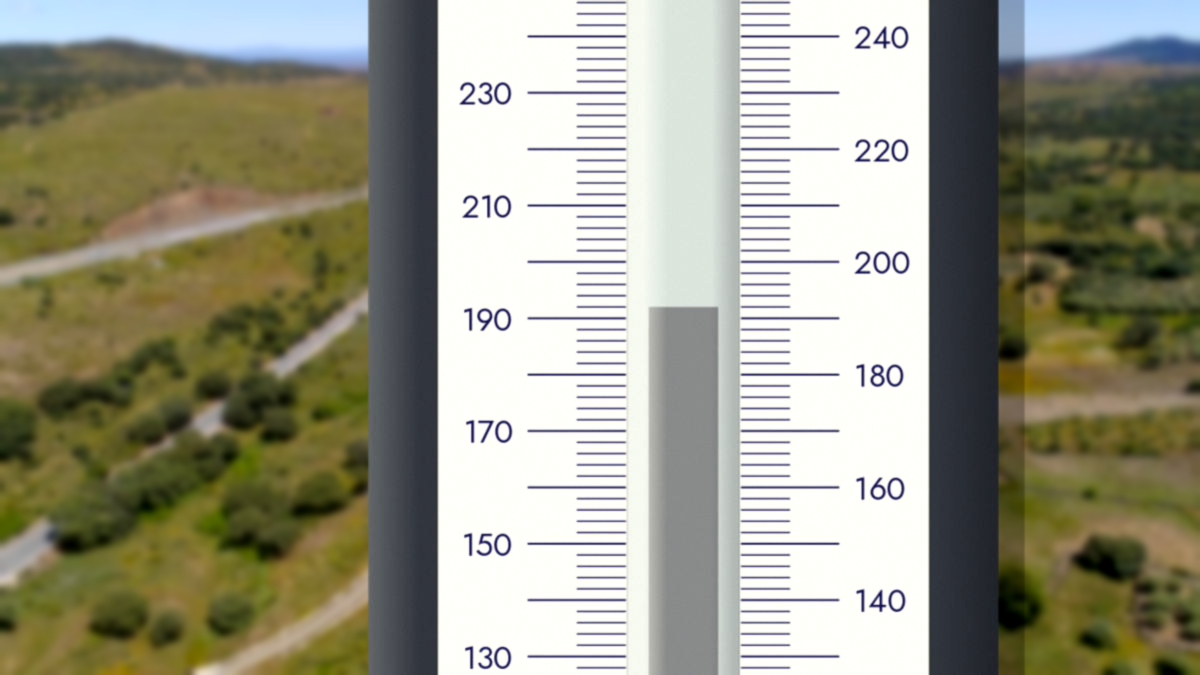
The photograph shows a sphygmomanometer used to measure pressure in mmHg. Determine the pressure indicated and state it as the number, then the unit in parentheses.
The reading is 192 (mmHg)
